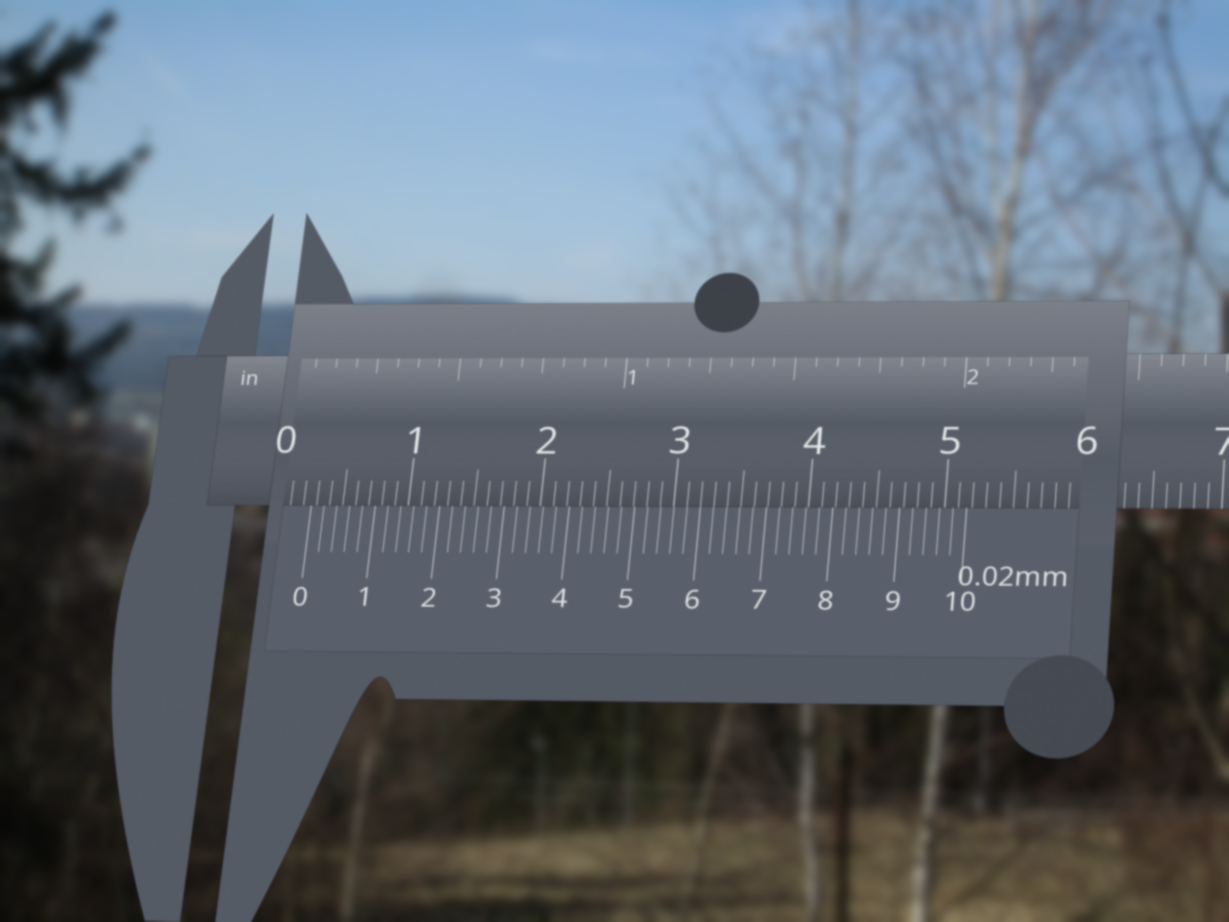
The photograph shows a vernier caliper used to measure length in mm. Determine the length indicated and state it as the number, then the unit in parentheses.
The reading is 2.6 (mm)
